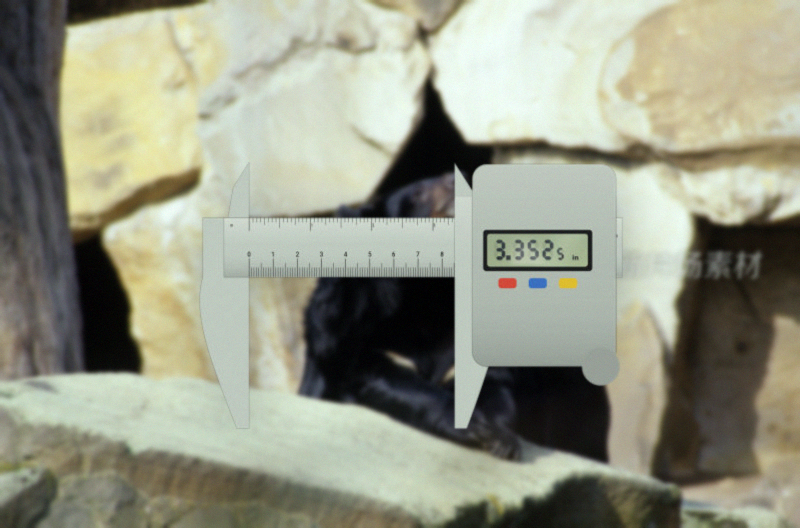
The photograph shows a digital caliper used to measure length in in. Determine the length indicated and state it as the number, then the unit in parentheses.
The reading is 3.3525 (in)
